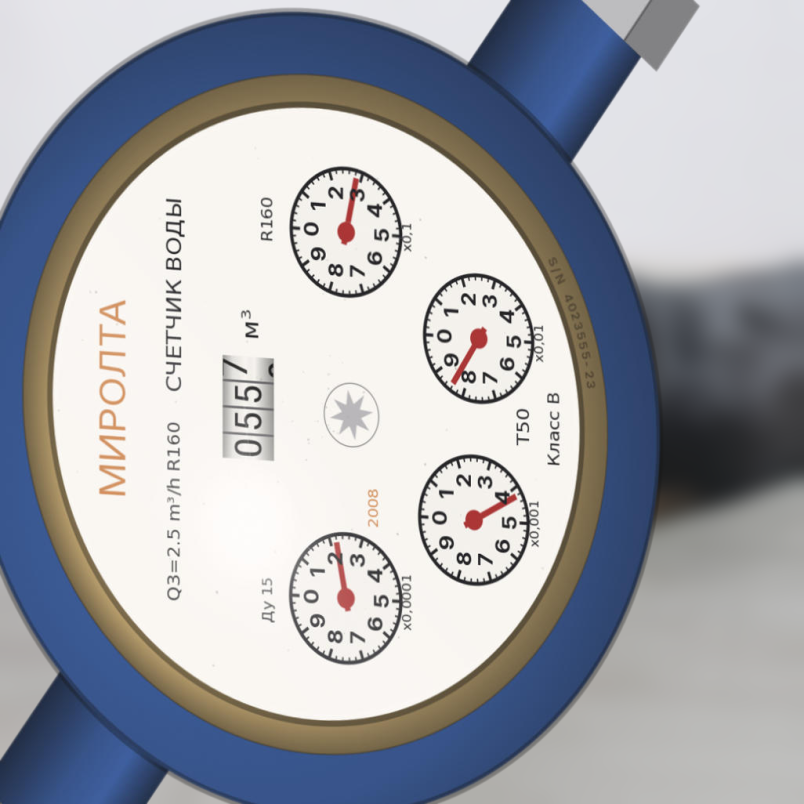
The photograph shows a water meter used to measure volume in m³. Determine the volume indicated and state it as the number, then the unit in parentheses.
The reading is 557.2842 (m³)
